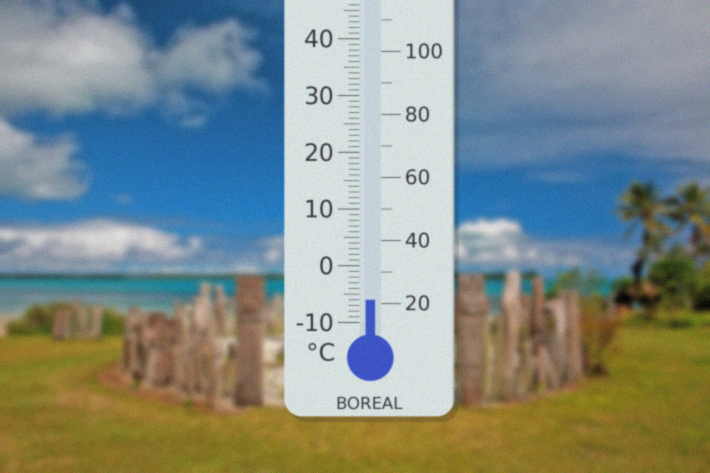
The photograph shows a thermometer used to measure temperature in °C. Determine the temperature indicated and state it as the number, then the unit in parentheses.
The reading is -6 (°C)
